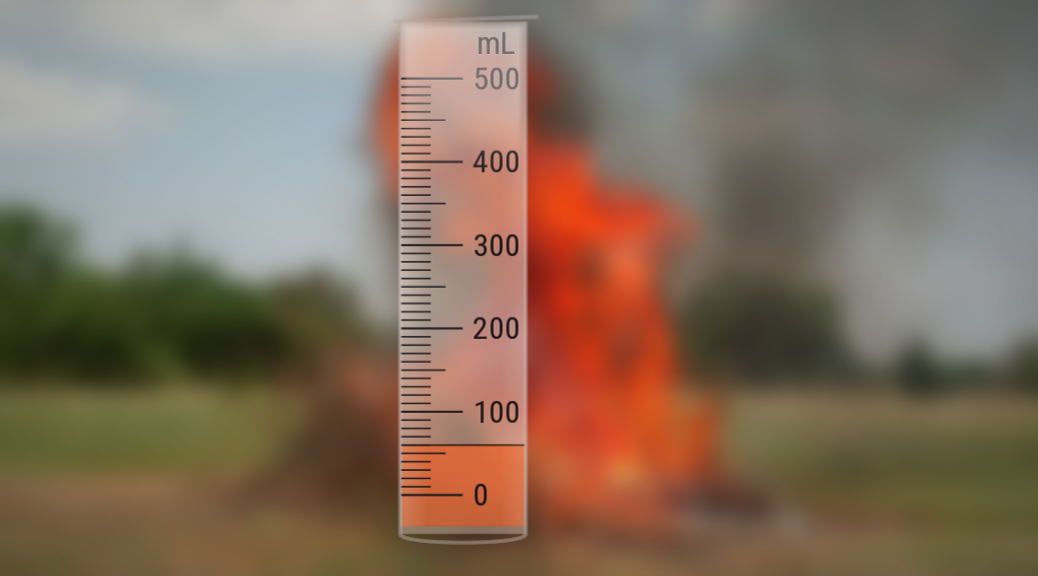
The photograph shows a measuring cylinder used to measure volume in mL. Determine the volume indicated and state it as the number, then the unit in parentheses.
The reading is 60 (mL)
